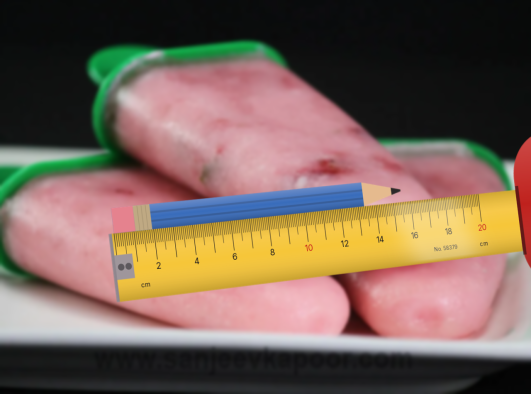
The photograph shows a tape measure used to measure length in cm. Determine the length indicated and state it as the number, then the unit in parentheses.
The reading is 15.5 (cm)
